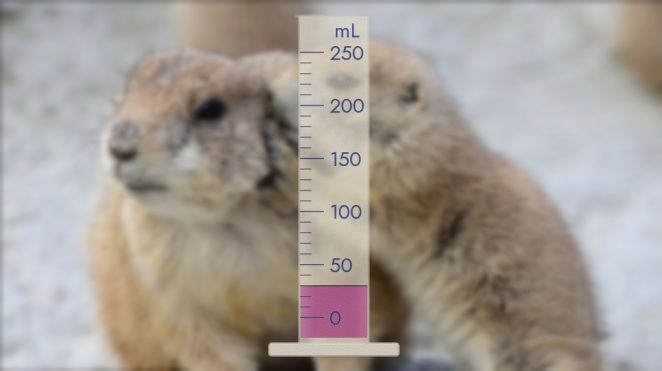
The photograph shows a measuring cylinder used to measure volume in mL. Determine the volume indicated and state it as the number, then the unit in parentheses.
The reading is 30 (mL)
